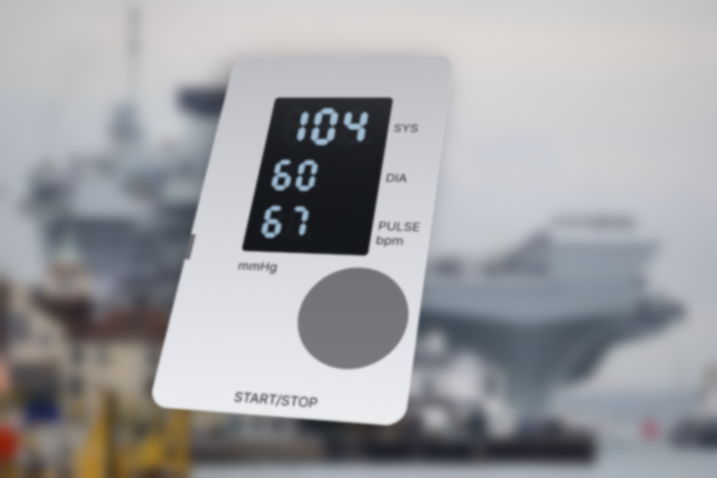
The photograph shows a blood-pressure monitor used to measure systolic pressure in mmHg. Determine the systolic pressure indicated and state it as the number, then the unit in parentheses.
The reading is 104 (mmHg)
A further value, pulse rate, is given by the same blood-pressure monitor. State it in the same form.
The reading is 67 (bpm)
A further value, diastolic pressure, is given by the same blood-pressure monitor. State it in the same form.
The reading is 60 (mmHg)
